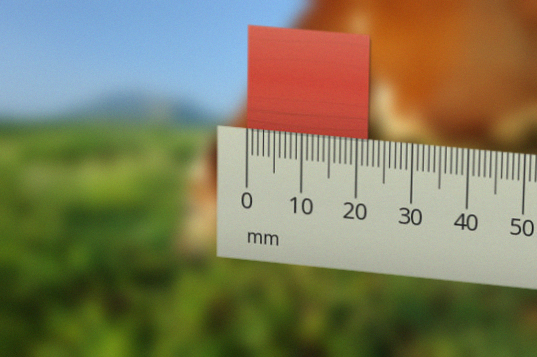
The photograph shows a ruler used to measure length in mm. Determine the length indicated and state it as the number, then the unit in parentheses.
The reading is 22 (mm)
